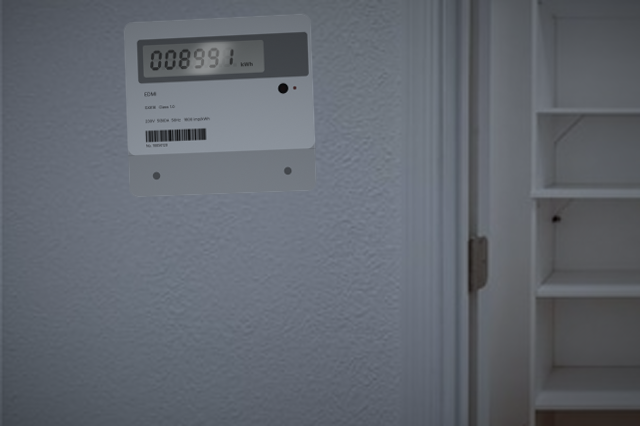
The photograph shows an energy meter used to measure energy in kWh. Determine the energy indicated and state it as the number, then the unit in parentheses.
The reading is 8991 (kWh)
